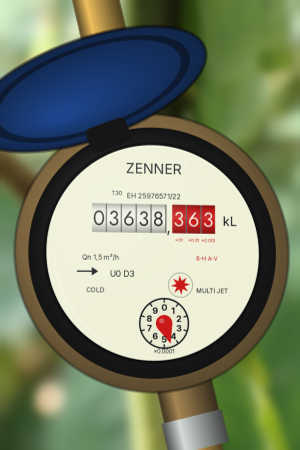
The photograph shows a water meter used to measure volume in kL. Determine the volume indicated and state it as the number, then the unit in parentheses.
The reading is 3638.3634 (kL)
